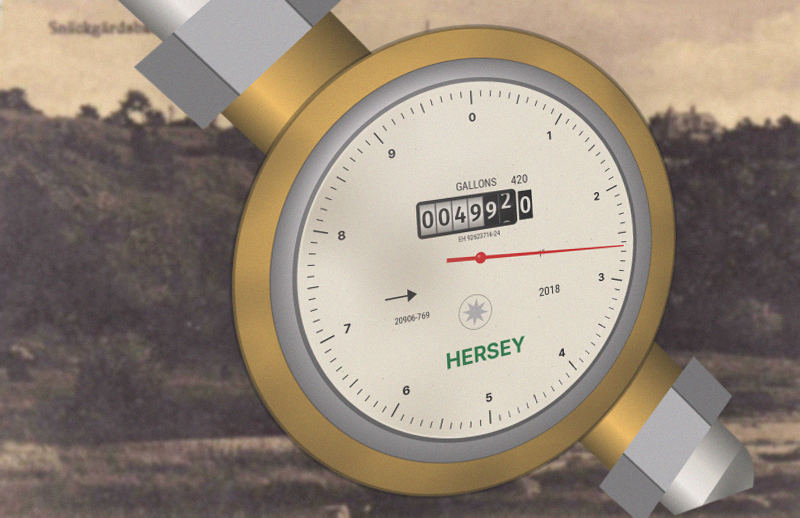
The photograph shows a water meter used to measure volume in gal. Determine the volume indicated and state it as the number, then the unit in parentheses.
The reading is 49922.6 (gal)
